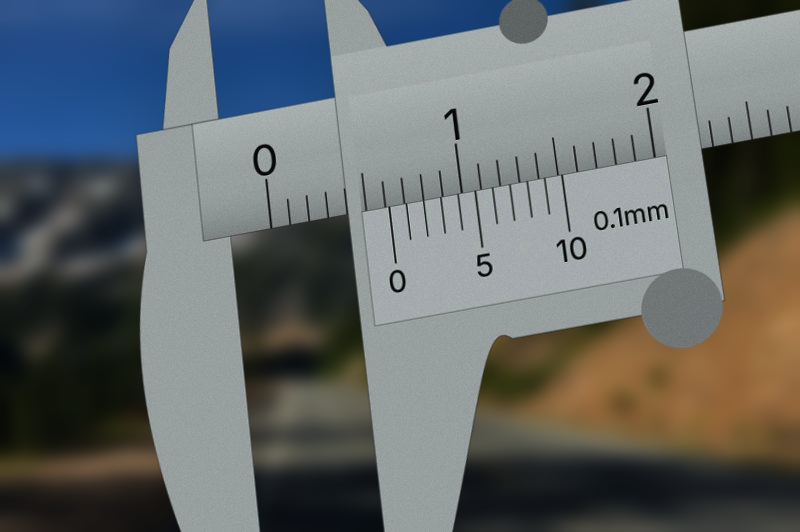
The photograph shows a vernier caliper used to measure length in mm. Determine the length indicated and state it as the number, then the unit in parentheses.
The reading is 6.2 (mm)
